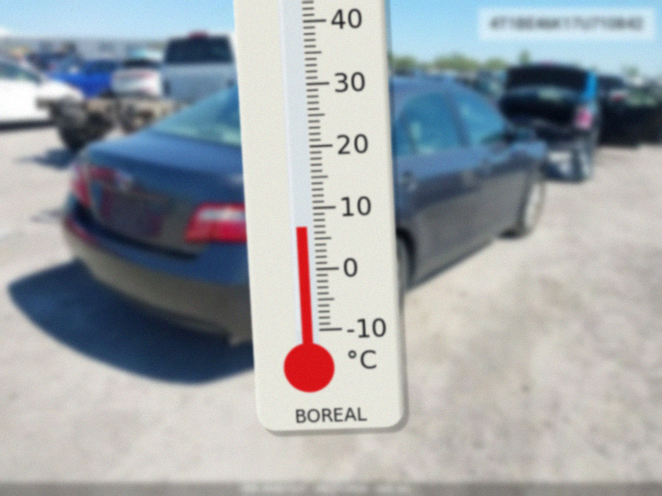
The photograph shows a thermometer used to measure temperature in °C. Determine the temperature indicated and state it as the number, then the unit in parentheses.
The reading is 7 (°C)
